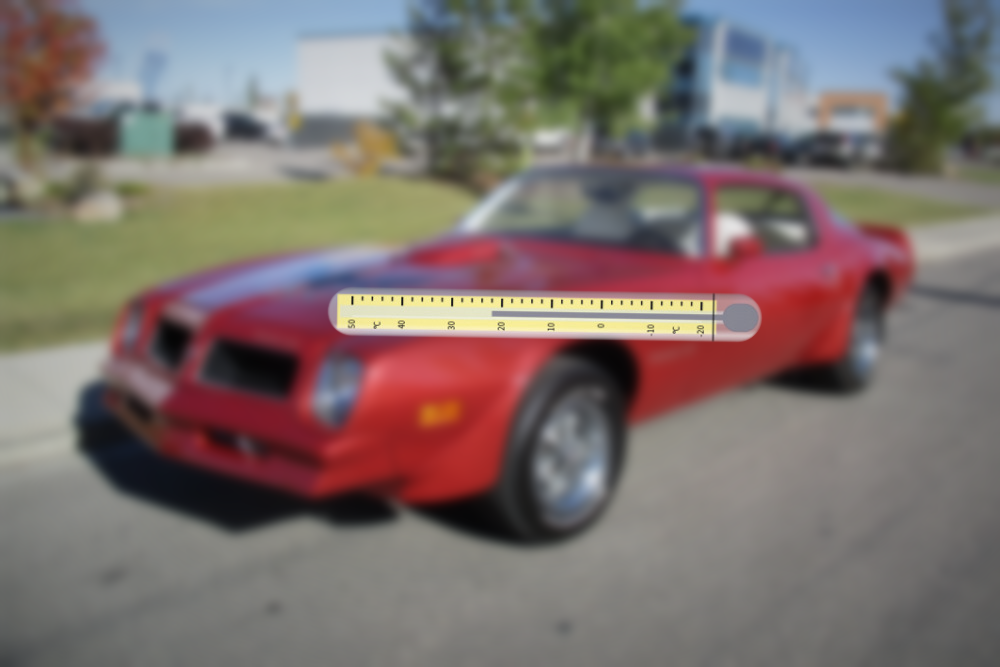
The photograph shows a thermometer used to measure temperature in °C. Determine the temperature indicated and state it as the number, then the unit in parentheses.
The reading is 22 (°C)
